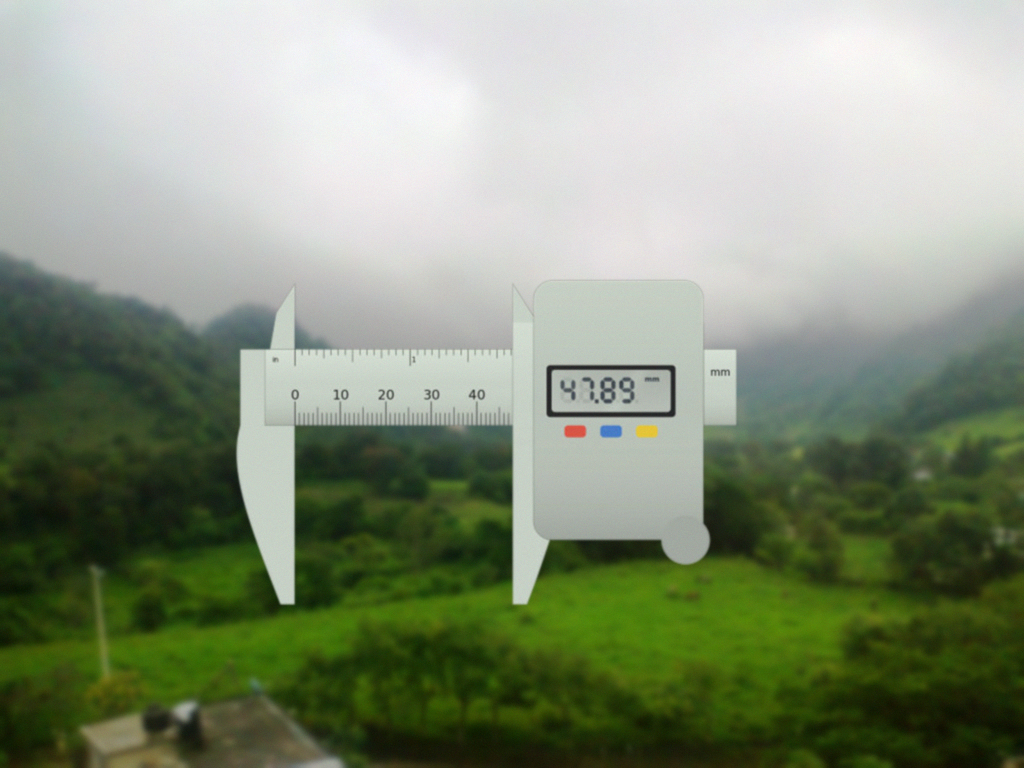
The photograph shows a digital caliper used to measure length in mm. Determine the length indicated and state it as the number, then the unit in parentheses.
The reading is 47.89 (mm)
